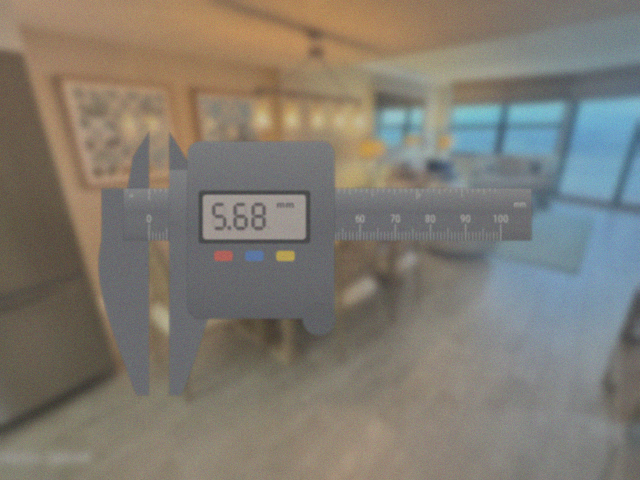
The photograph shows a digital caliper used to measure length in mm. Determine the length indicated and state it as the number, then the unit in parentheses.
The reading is 5.68 (mm)
